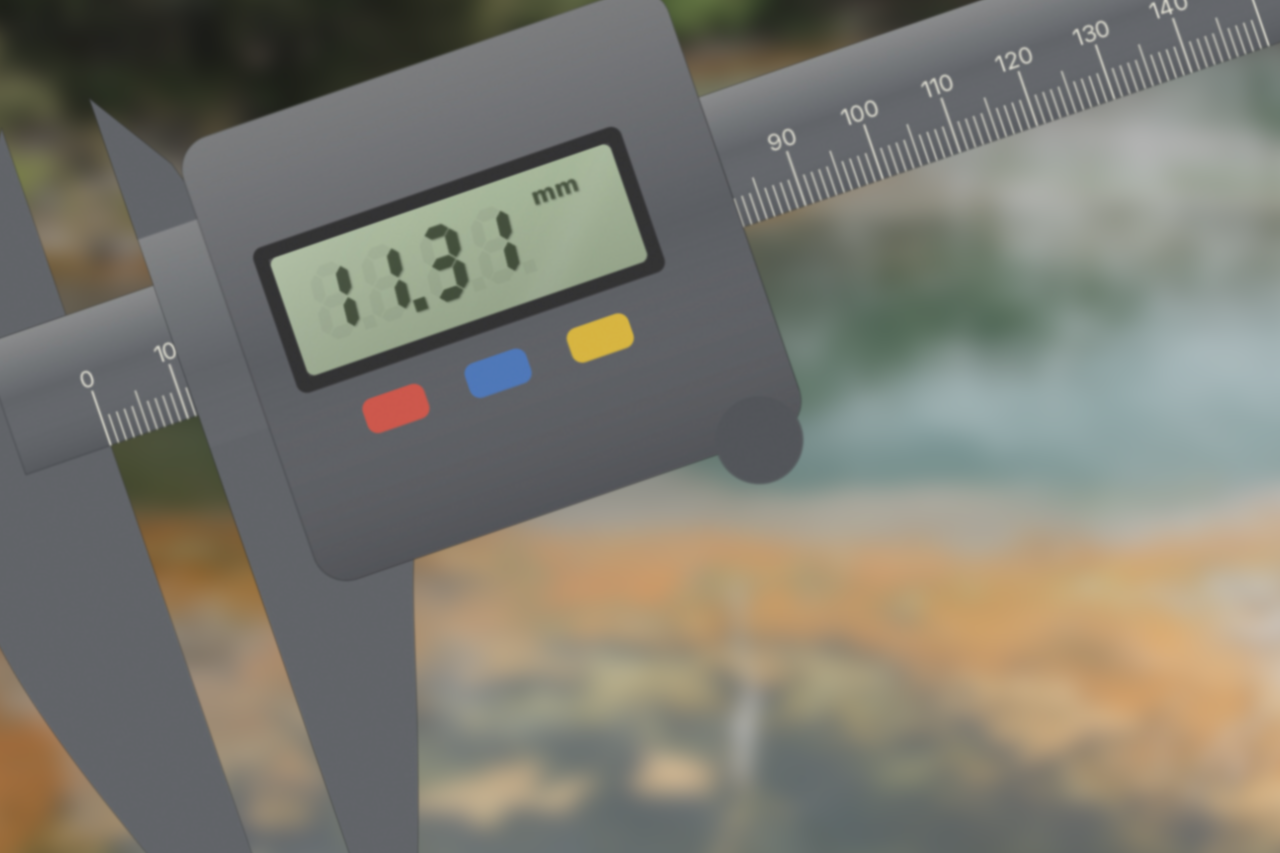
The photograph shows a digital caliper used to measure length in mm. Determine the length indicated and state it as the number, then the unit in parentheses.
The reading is 11.31 (mm)
